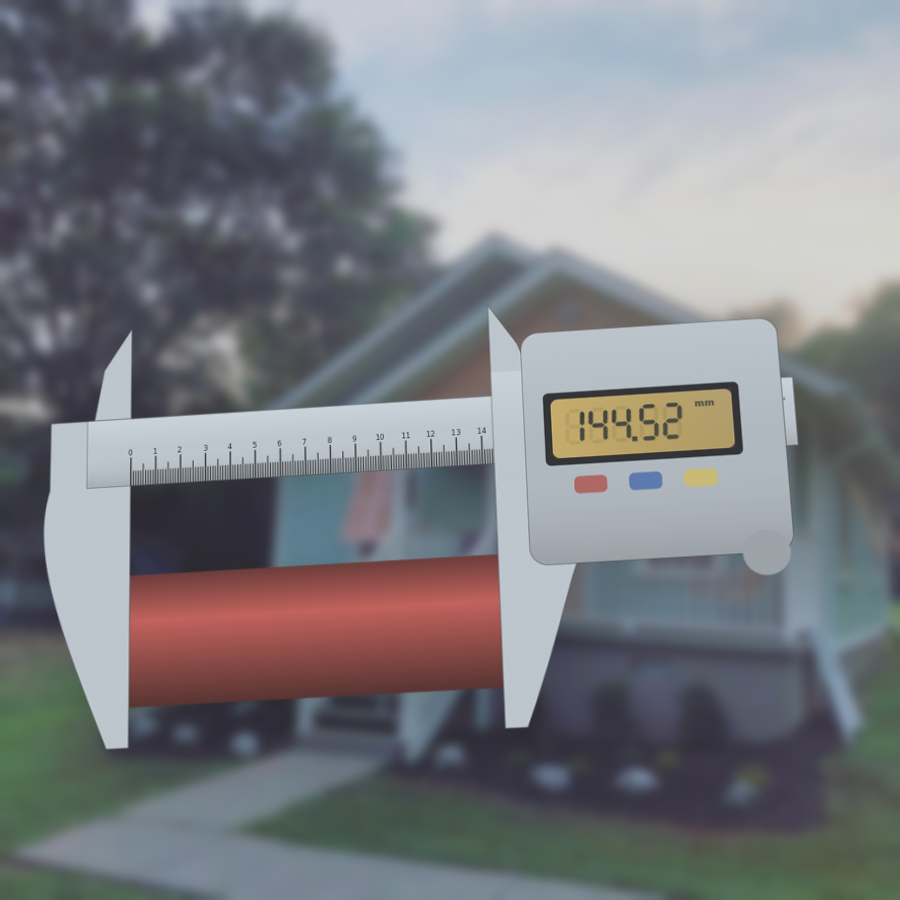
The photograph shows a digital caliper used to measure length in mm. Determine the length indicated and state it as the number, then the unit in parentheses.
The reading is 144.52 (mm)
